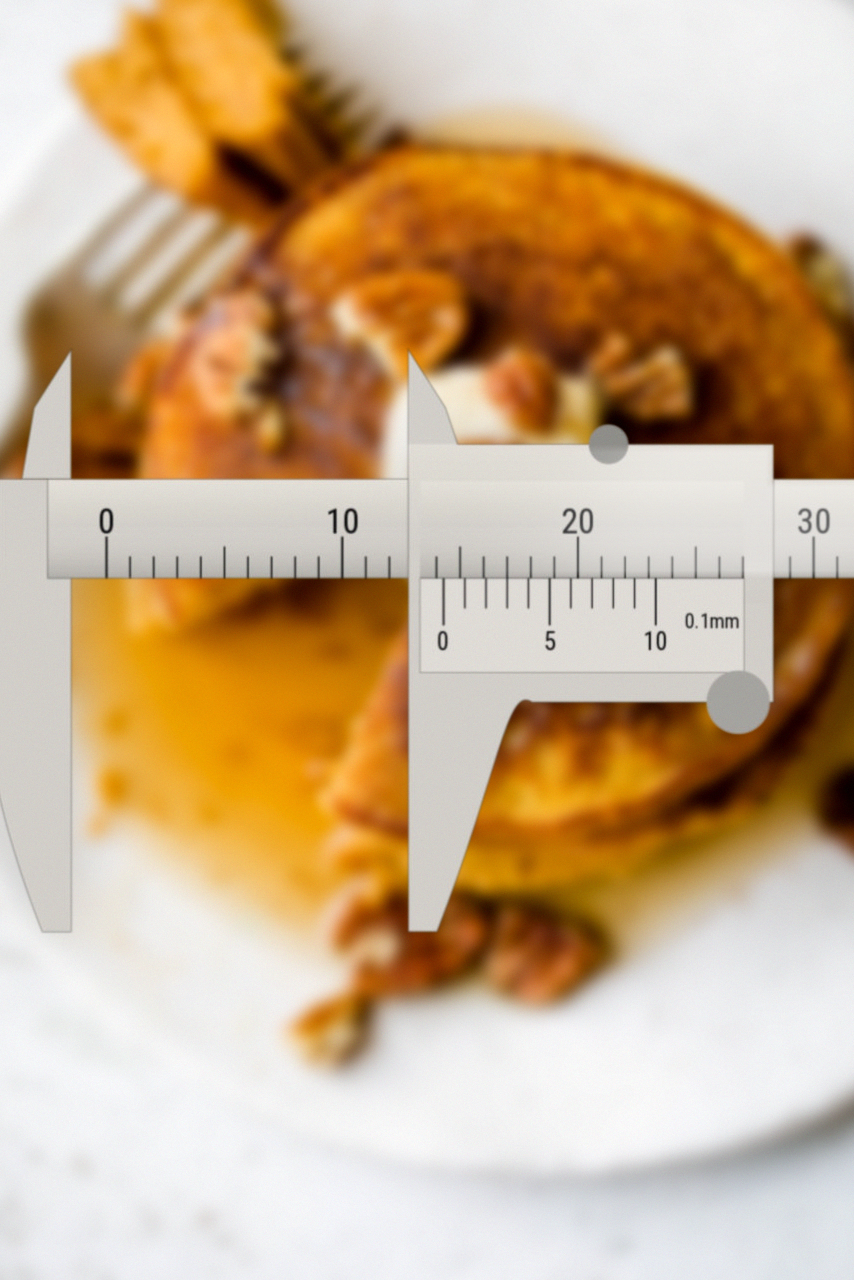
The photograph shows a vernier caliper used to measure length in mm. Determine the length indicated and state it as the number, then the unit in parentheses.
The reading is 14.3 (mm)
